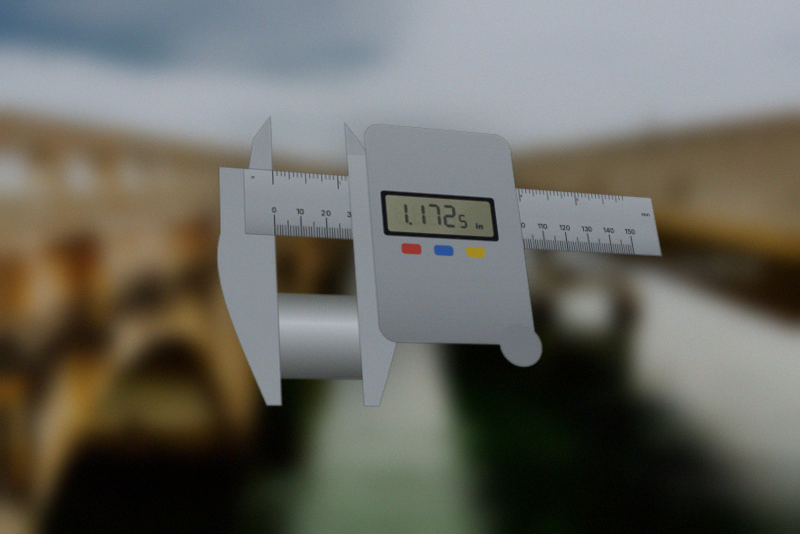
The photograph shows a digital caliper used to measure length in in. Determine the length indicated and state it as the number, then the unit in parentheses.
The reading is 1.1725 (in)
